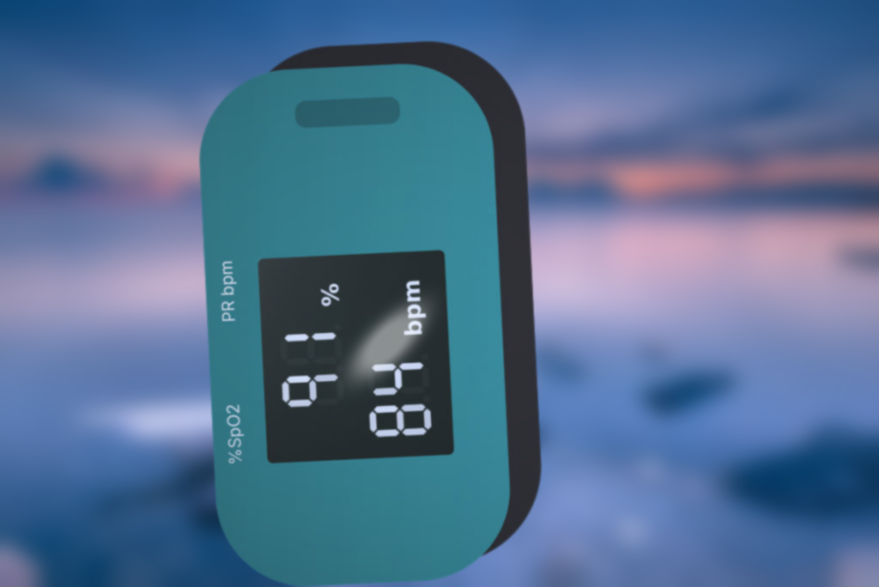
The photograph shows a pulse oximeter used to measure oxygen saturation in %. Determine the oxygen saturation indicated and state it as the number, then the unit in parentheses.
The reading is 91 (%)
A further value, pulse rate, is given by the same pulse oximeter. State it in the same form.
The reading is 84 (bpm)
